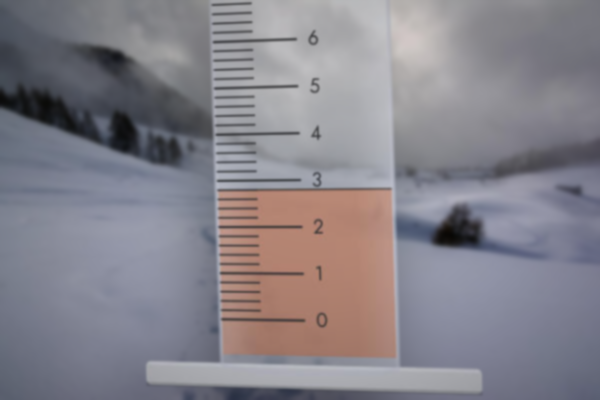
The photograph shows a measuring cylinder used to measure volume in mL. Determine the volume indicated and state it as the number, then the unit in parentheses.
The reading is 2.8 (mL)
